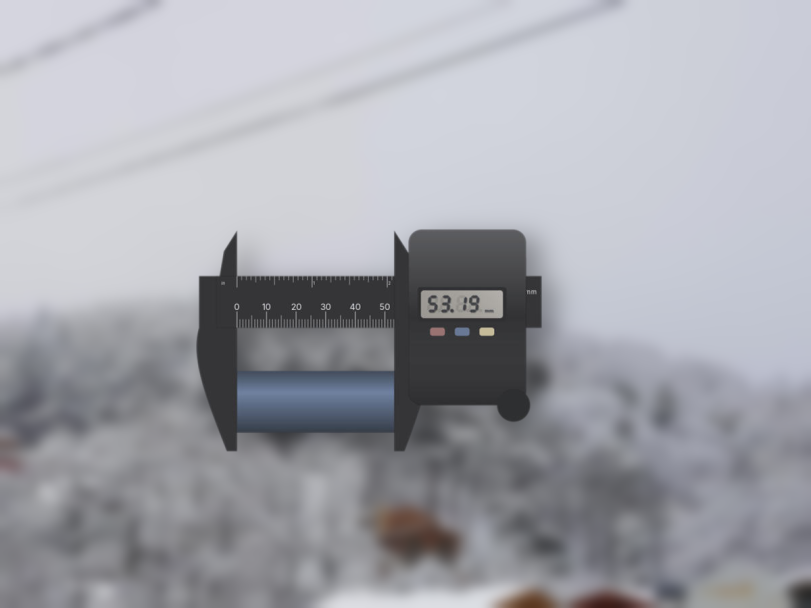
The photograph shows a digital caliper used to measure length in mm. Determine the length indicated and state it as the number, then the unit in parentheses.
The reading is 53.19 (mm)
